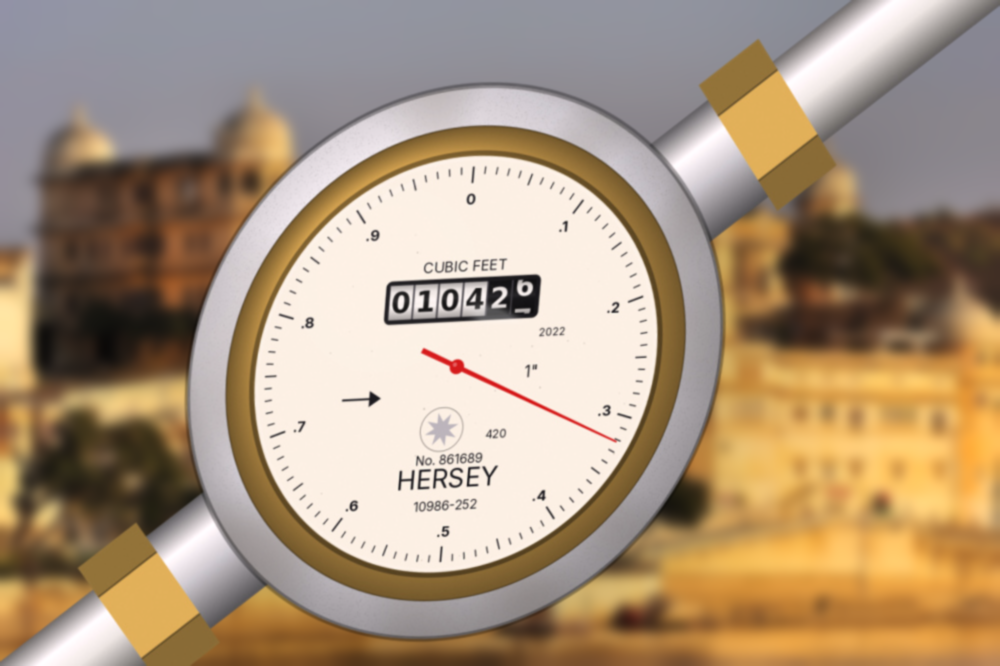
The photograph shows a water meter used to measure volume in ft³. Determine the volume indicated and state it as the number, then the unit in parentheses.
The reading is 10426.32 (ft³)
